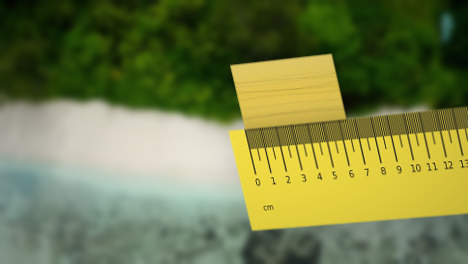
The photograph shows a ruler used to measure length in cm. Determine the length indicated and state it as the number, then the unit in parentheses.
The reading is 6.5 (cm)
